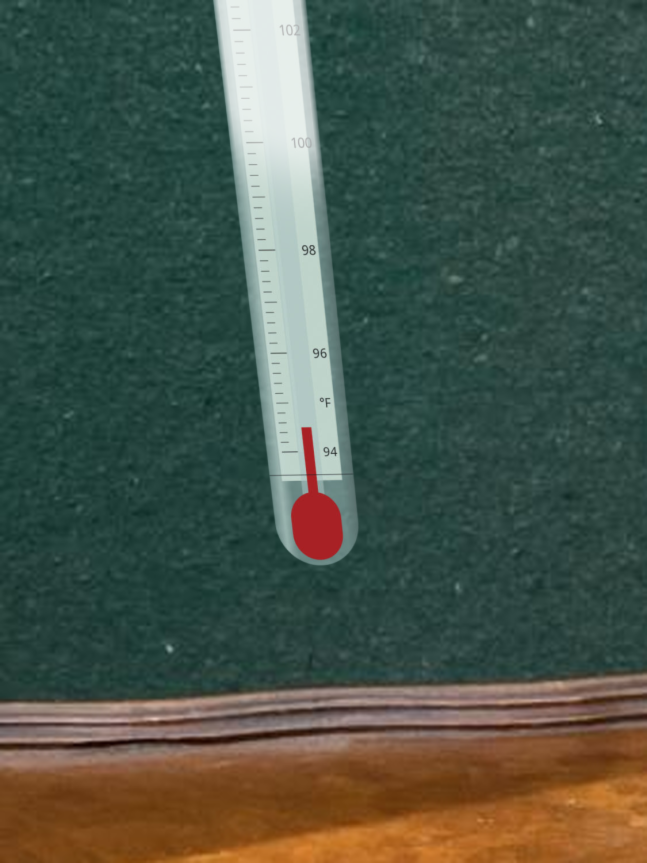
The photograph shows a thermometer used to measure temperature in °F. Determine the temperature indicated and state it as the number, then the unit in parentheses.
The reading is 94.5 (°F)
